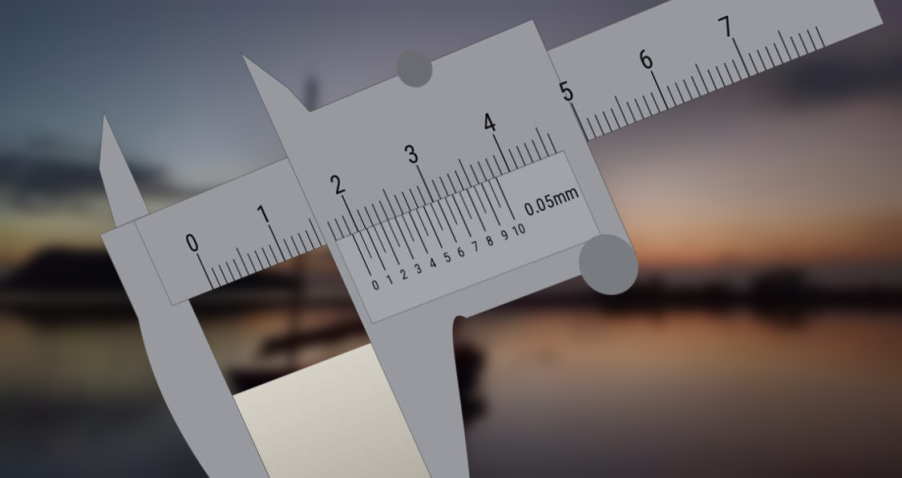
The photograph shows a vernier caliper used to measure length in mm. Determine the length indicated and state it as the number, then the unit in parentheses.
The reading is 19.2 (mm)
